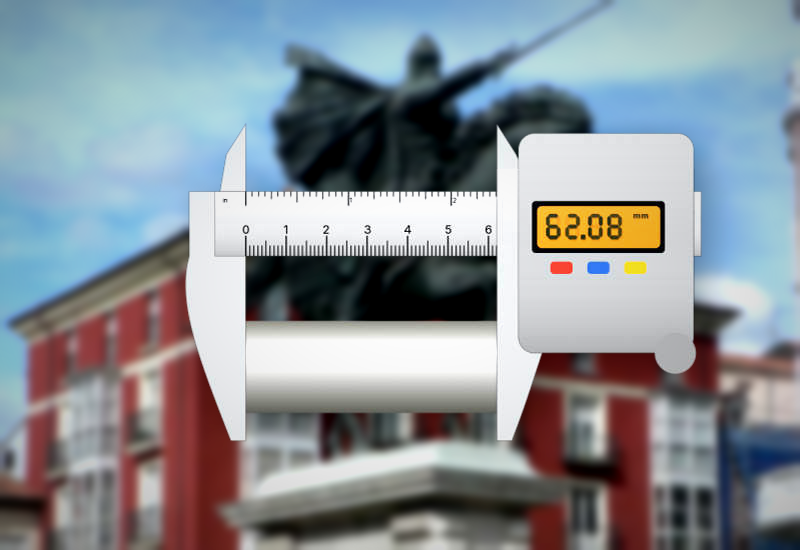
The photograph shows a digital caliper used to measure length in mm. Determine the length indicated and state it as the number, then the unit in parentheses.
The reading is 62.08 (mm)
